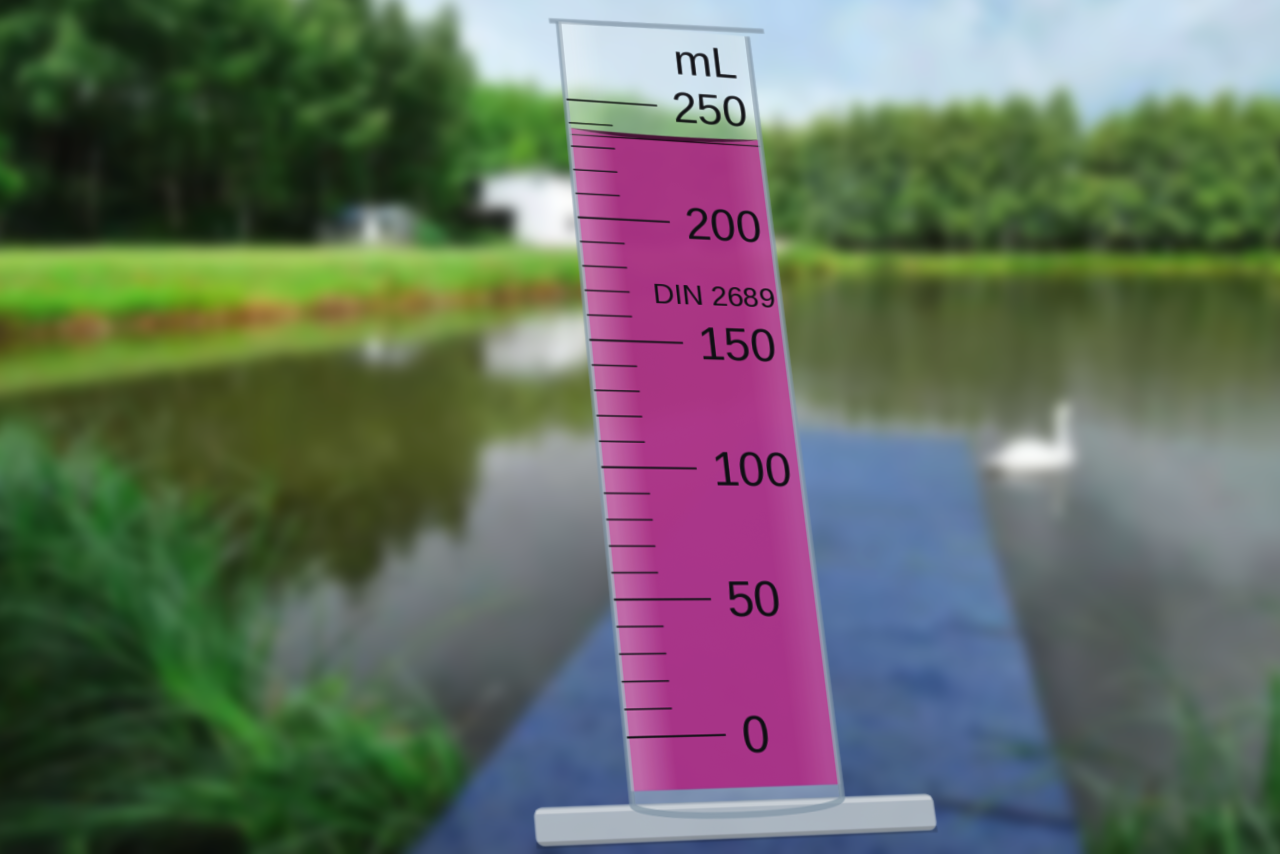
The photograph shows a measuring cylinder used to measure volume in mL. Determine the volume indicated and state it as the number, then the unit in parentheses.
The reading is 235 (mL)
